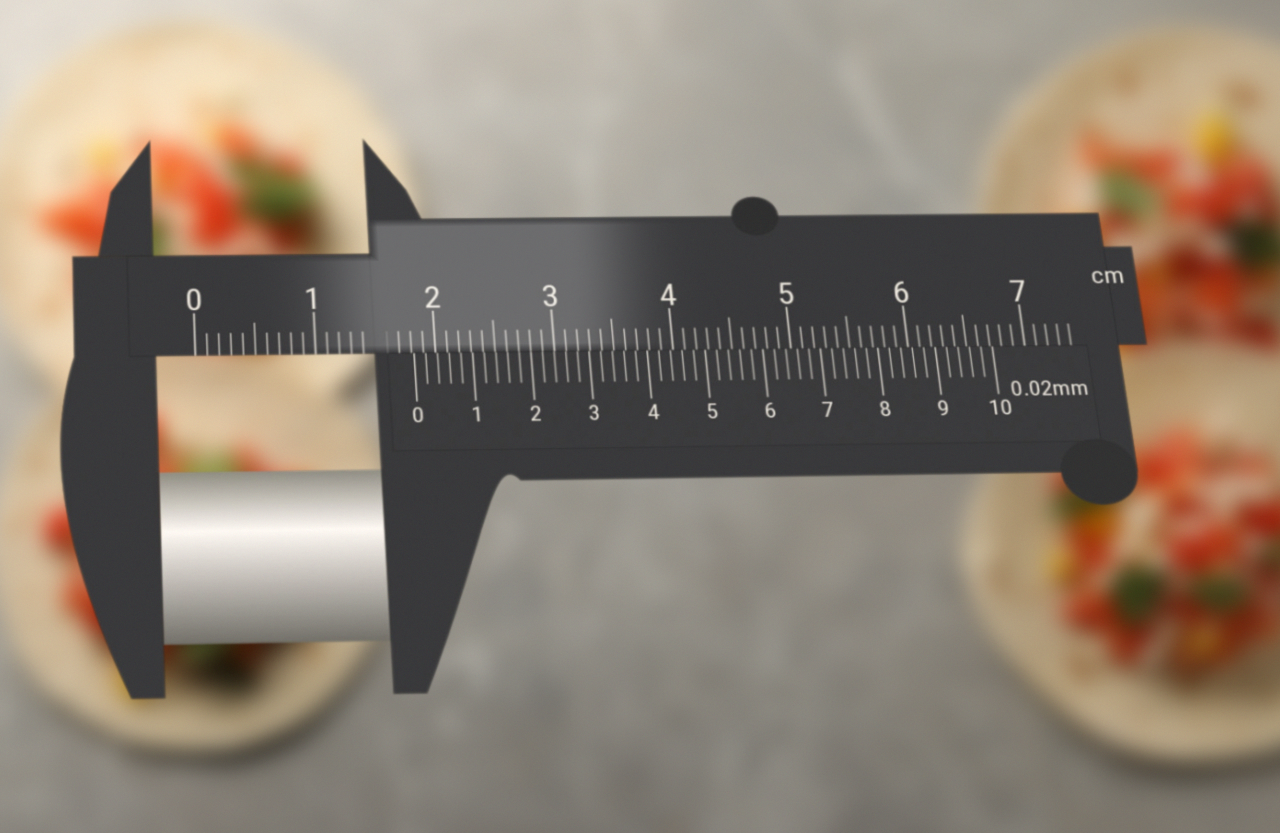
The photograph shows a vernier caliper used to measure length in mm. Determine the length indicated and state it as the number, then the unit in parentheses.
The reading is 18.2 (mm)
